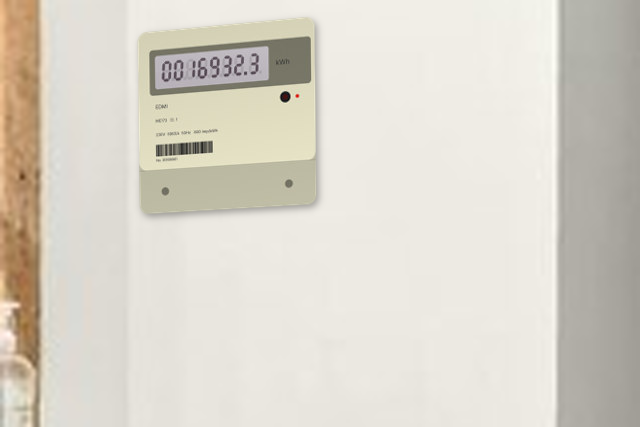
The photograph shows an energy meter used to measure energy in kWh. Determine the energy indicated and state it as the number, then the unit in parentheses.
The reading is 16932.3 (kWh)
